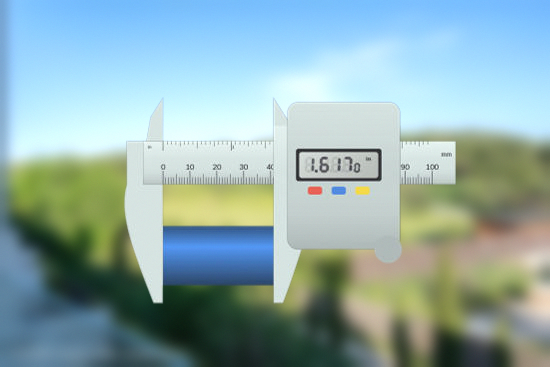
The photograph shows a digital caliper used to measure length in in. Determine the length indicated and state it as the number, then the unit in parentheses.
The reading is 1.6170 (in)
